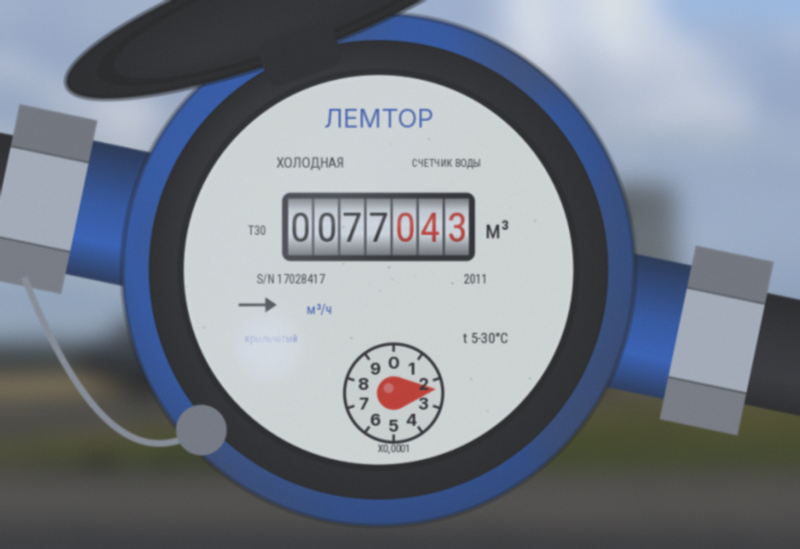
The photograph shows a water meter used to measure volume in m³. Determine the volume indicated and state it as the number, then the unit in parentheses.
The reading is 77.0432 (m³)
